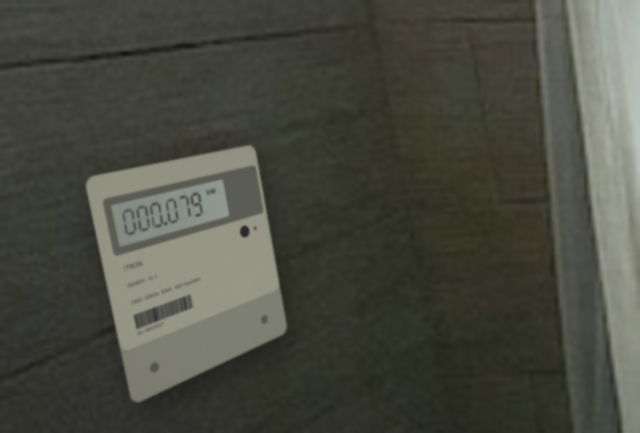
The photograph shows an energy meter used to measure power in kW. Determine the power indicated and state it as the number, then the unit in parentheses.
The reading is 0.079 (kW)
